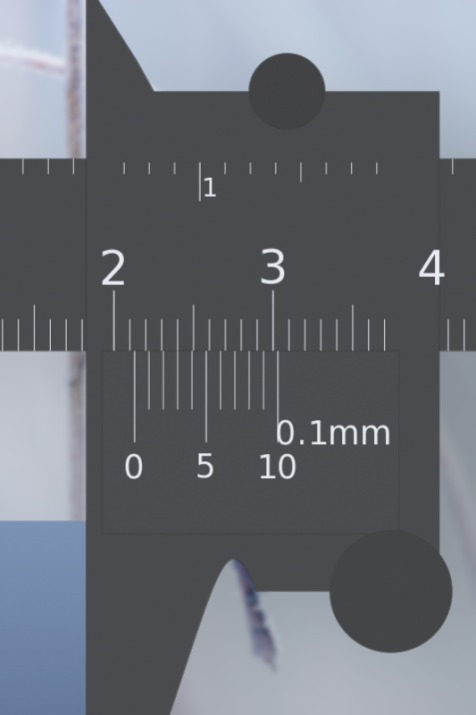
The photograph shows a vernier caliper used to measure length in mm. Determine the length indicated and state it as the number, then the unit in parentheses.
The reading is 21.3 (mm)
